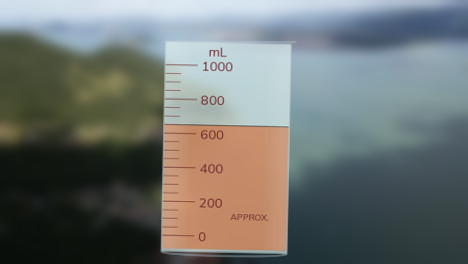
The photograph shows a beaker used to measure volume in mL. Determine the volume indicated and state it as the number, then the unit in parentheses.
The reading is 650 (mL)
